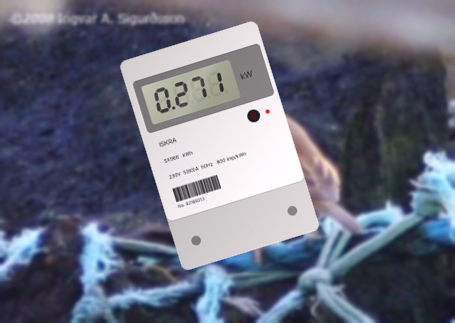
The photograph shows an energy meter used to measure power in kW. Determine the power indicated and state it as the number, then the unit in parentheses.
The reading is 0.271 (kW)
